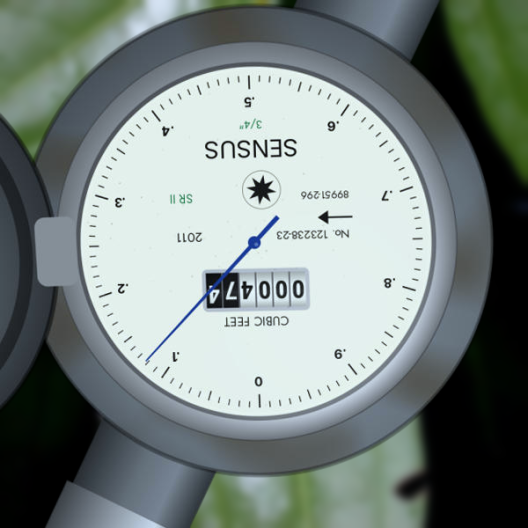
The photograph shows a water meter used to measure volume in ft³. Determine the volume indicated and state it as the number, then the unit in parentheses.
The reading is 474.12 (ft³)
